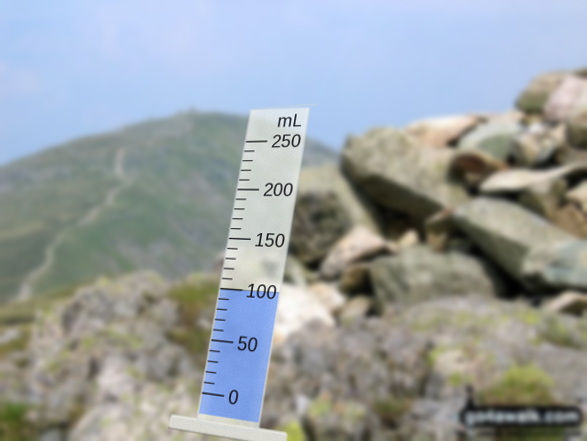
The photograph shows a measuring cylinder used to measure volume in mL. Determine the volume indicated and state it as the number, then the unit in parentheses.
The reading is 100 (mL)
